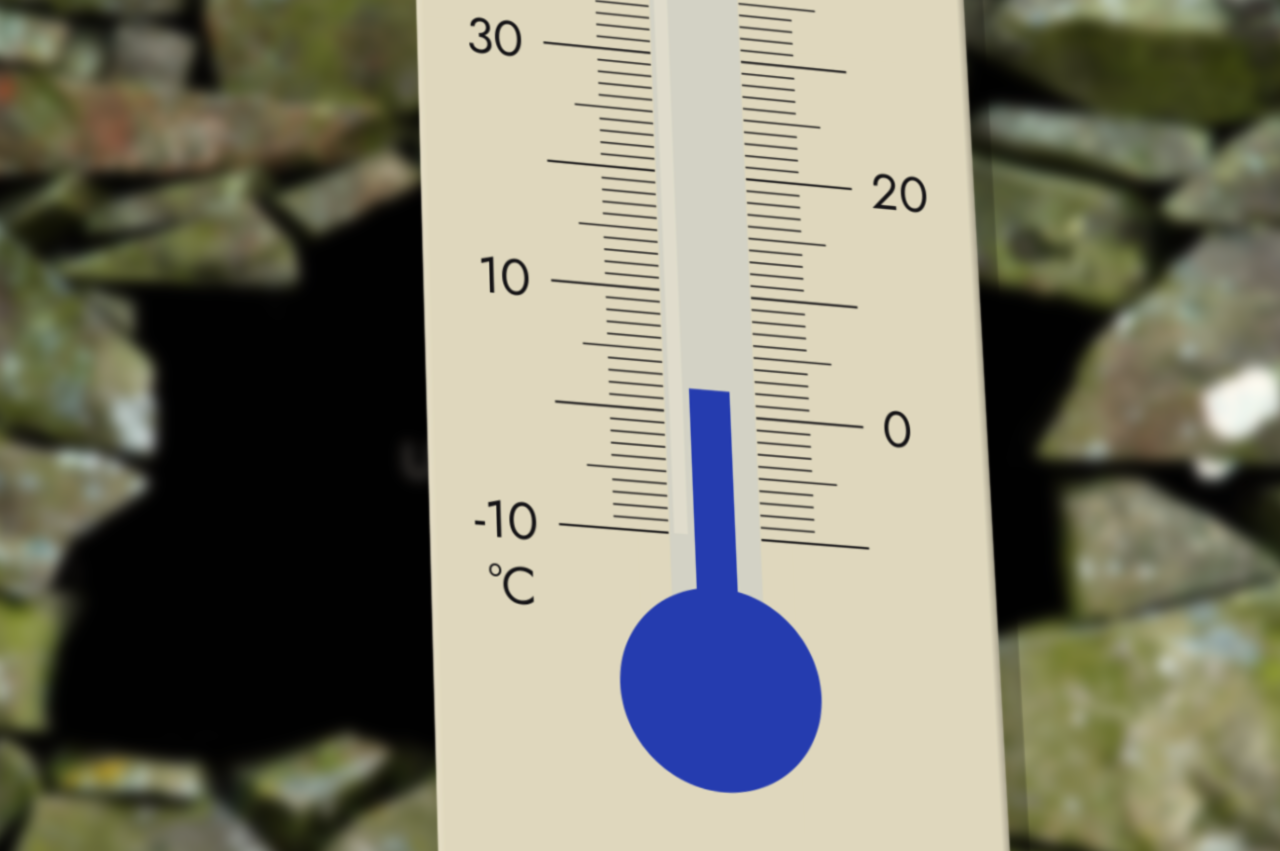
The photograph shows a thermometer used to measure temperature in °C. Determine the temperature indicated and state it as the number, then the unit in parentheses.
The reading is 2 (°C)
